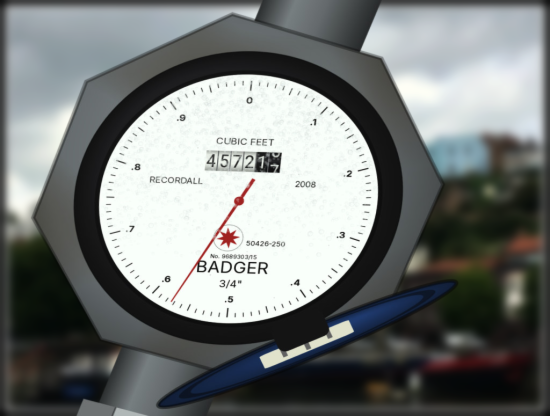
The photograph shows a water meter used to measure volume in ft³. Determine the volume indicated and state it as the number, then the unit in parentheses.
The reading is 457216.57 (ft³)
